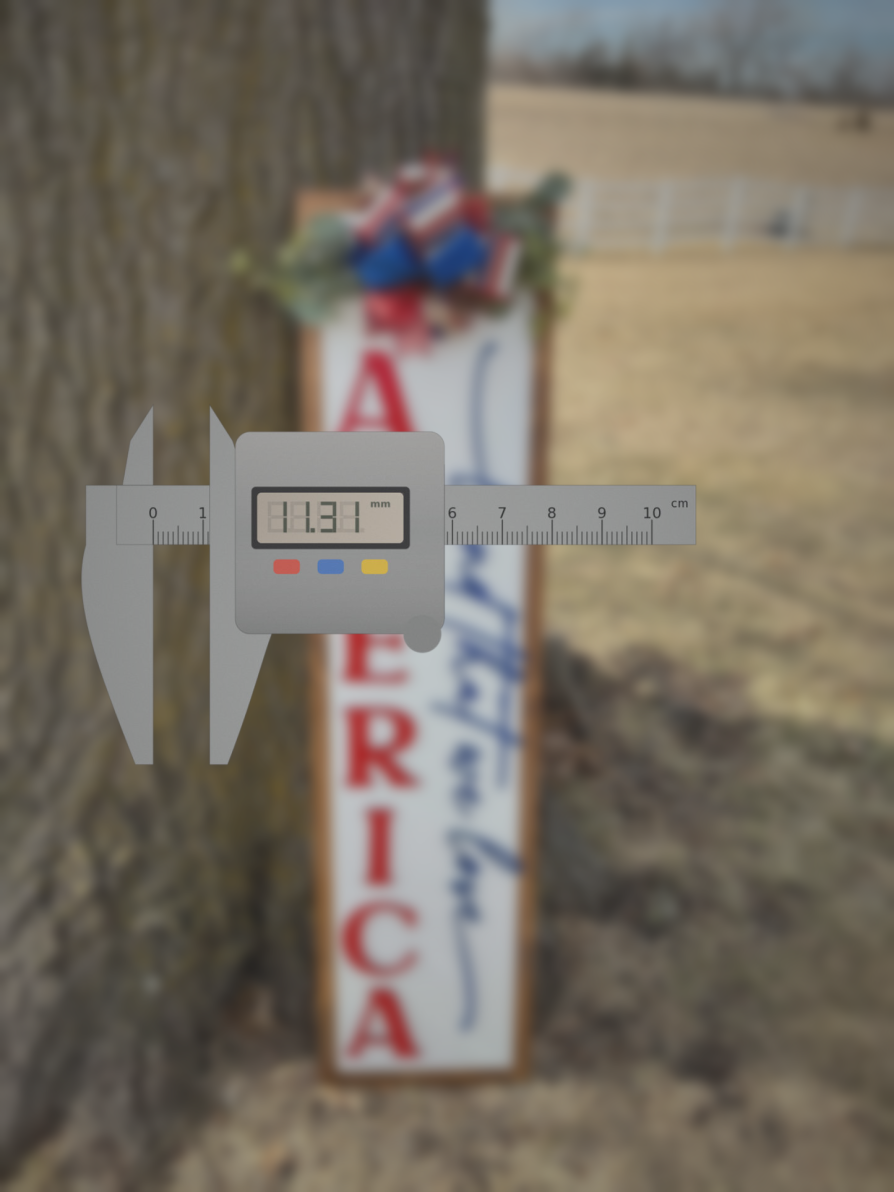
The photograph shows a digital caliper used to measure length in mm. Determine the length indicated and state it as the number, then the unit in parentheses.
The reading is 11.31 (mm)
